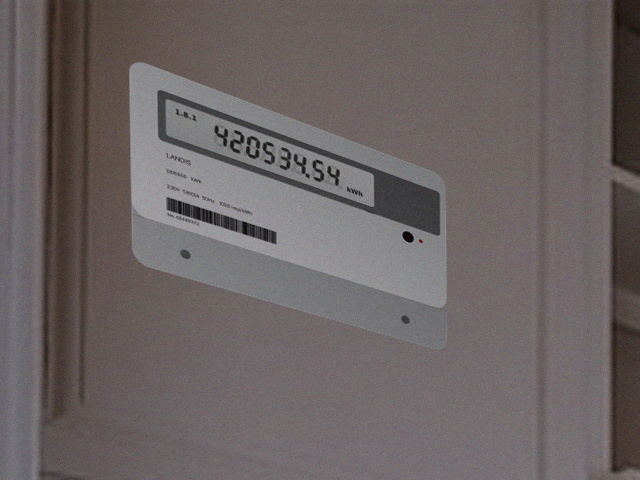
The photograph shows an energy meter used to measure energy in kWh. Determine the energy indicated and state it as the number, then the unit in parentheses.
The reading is 420534.54 (kWh)
